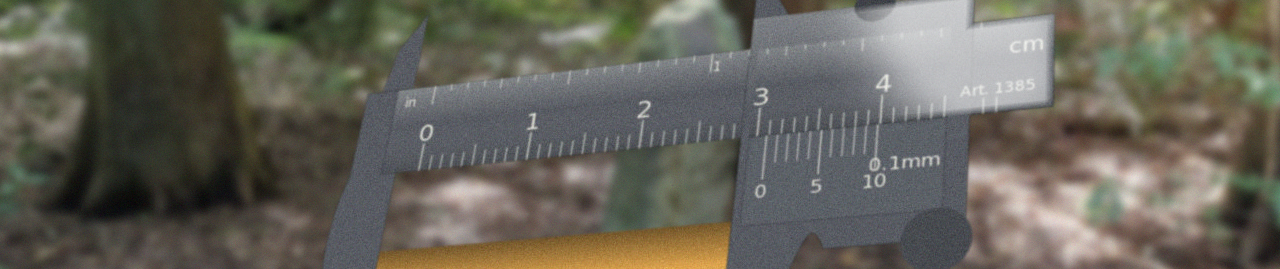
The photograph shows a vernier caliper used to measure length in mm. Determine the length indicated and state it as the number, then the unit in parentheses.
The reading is 30.8 (mm)
